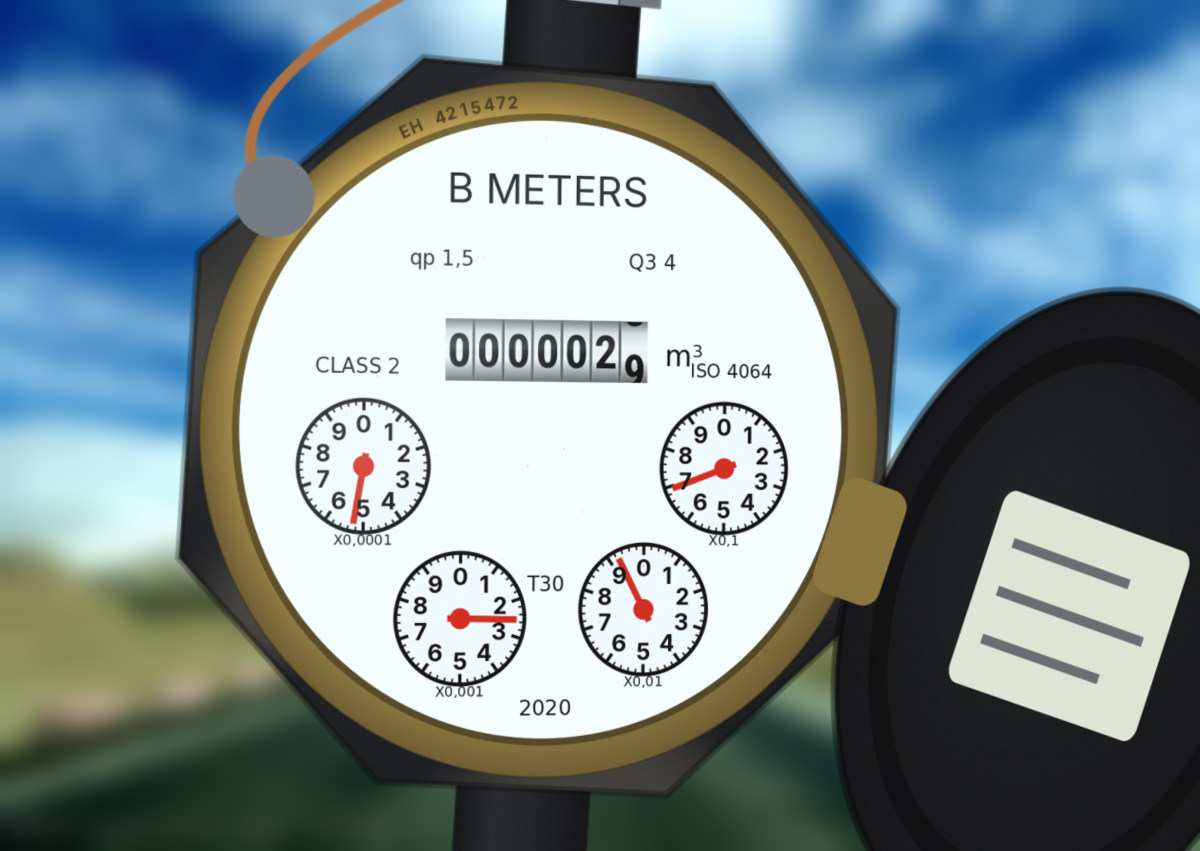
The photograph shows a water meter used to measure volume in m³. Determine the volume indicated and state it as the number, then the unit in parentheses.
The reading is 28.6925 (m³)
